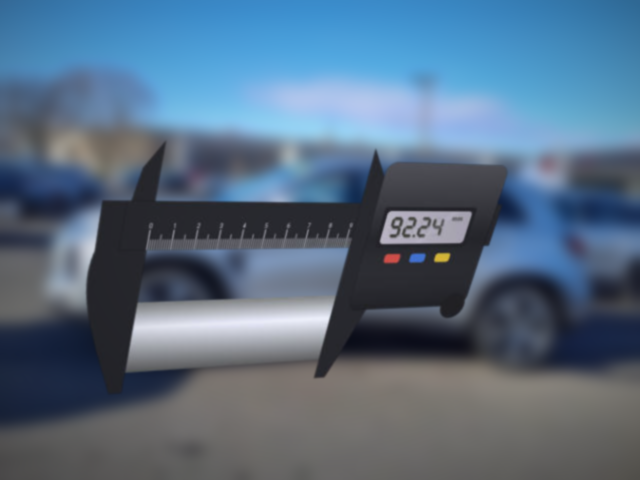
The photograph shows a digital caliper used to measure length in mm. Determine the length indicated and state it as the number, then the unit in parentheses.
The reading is 92.24 (mm)
